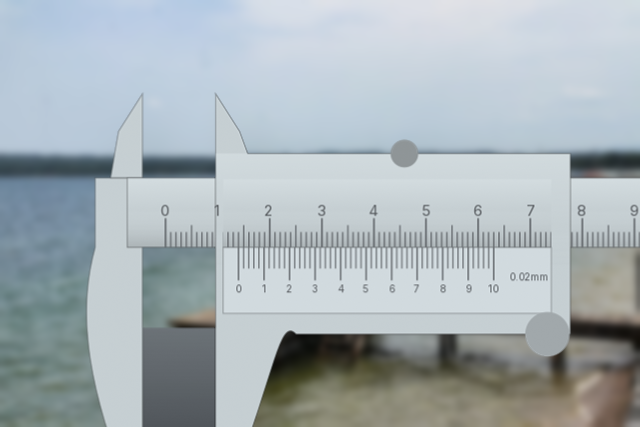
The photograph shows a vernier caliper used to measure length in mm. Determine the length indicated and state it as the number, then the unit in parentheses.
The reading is 14.0 (mm)
